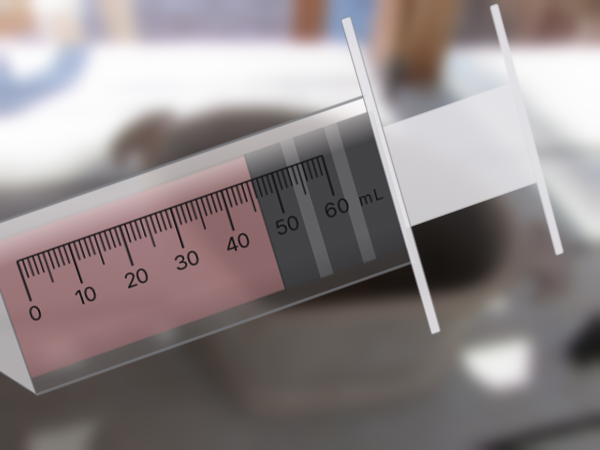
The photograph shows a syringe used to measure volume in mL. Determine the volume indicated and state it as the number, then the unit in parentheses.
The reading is 46 (mL)
